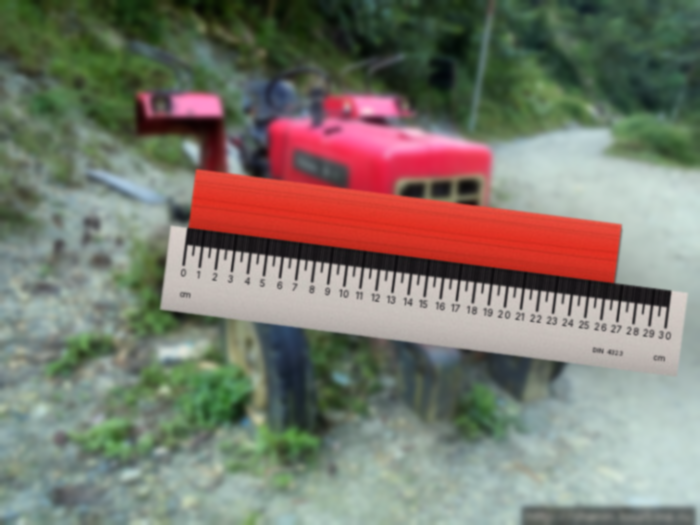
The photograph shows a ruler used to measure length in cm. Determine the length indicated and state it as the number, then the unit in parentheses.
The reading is 26.5 (cm)
